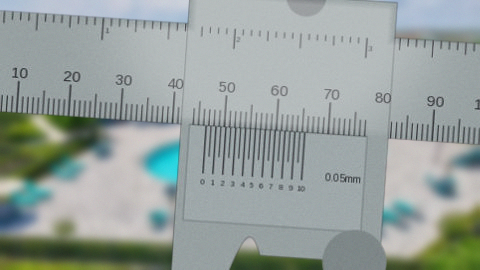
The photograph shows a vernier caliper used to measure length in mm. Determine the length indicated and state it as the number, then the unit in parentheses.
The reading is 46.5 (mm)
